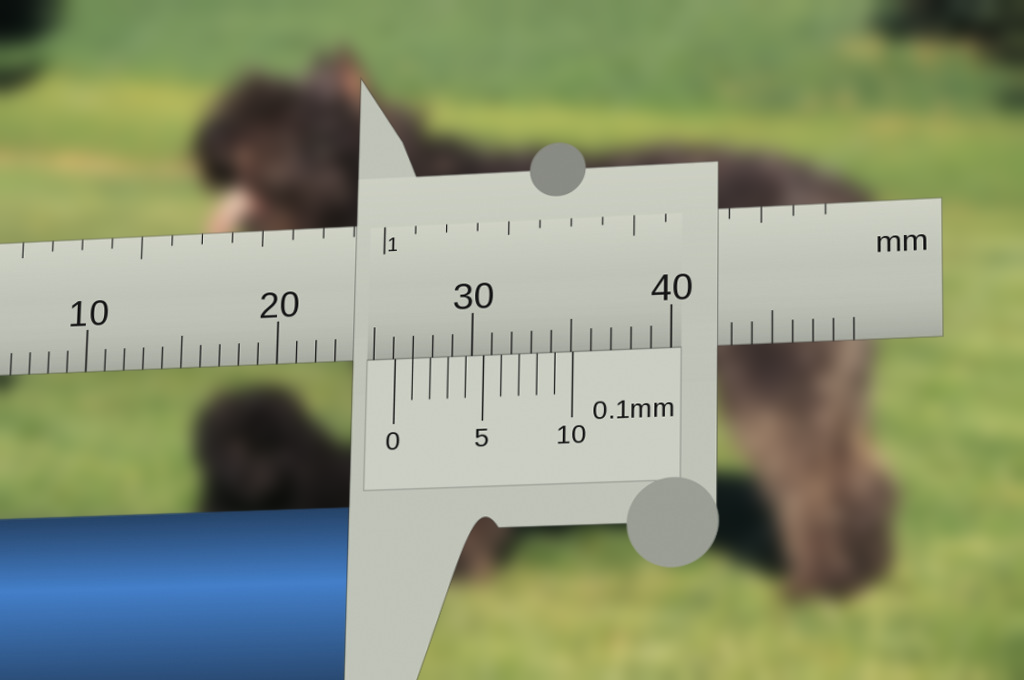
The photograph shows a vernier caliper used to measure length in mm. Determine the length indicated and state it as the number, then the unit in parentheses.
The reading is 26.1 (mm)
